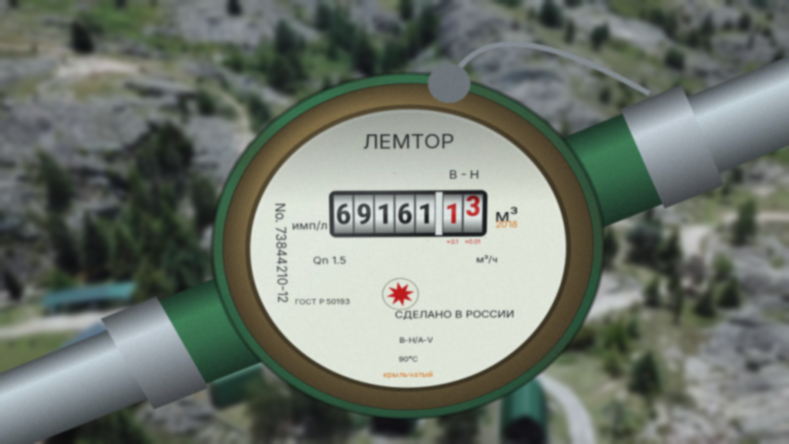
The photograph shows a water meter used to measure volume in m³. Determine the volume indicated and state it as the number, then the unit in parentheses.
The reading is 69161.13 (m³)
